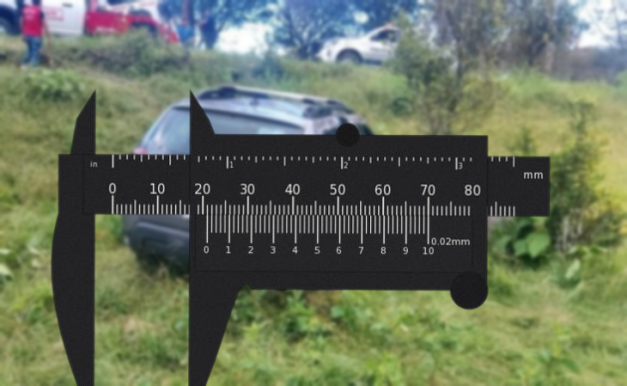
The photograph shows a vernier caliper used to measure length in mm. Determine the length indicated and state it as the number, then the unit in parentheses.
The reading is 21.0 (mm)
